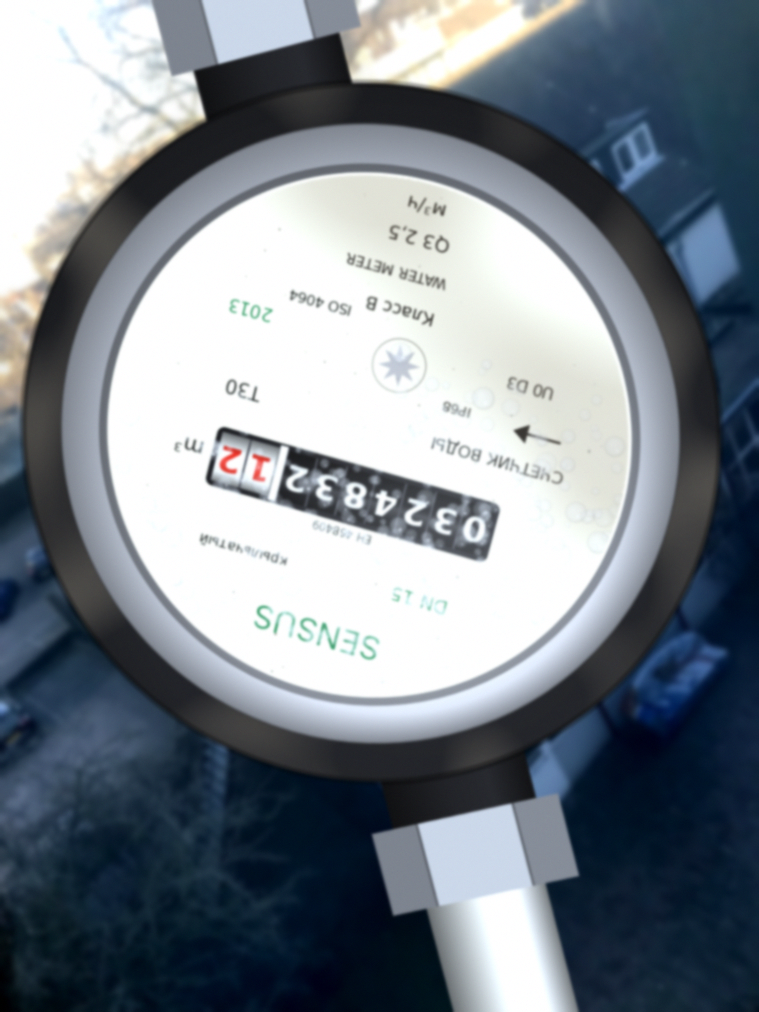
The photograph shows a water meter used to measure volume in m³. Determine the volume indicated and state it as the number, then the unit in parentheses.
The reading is 324832.12 (m³)
